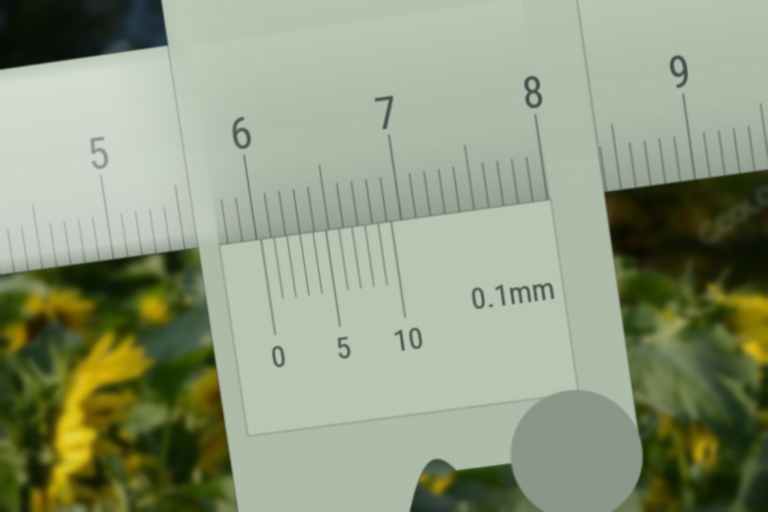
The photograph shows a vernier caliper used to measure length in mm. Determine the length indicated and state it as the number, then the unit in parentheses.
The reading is 60.3 (mm)
